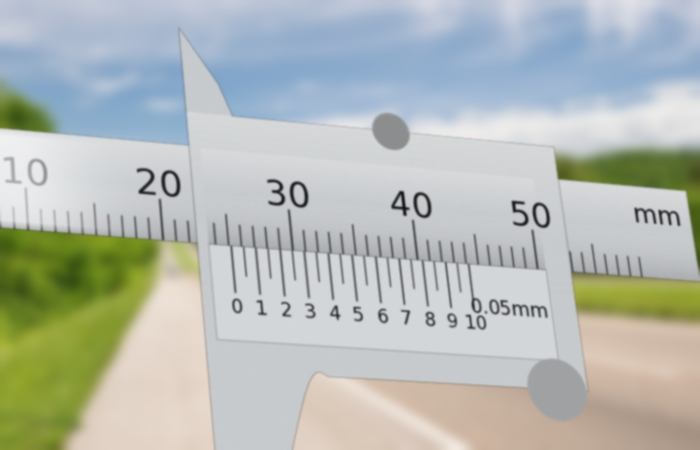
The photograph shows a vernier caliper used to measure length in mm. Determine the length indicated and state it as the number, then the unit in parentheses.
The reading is 25.2 (mm)
